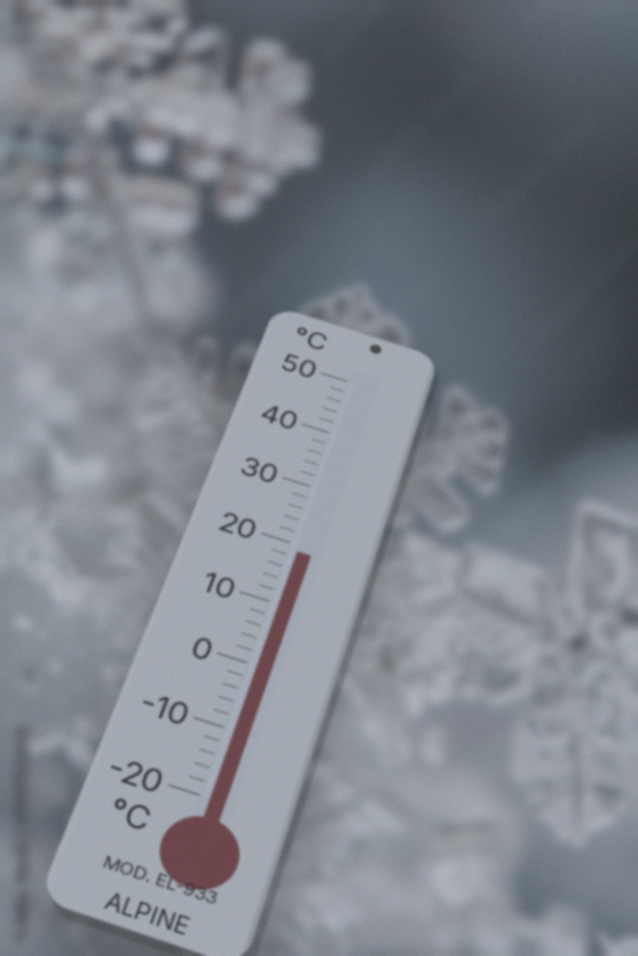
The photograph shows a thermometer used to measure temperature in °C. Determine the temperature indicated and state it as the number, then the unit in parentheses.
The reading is 19 (°C)
